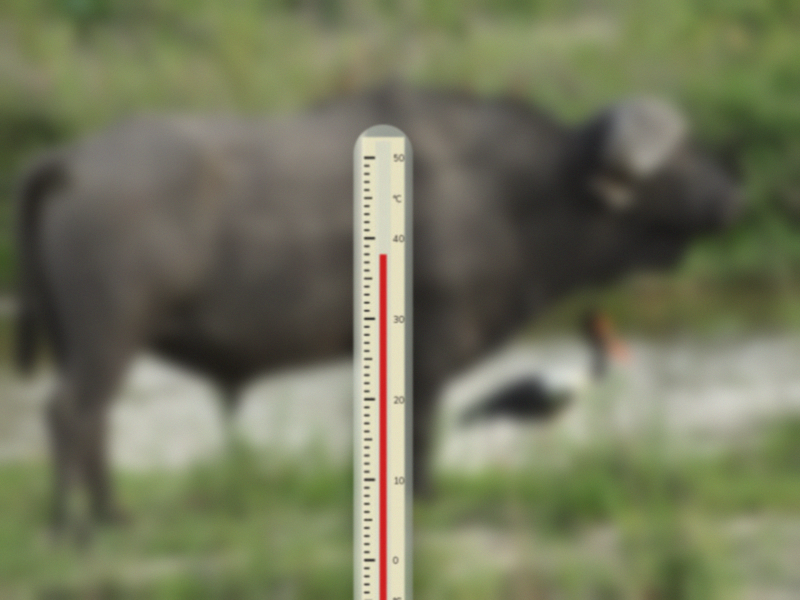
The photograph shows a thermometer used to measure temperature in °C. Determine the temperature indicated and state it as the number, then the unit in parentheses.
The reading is 38 (°C)
